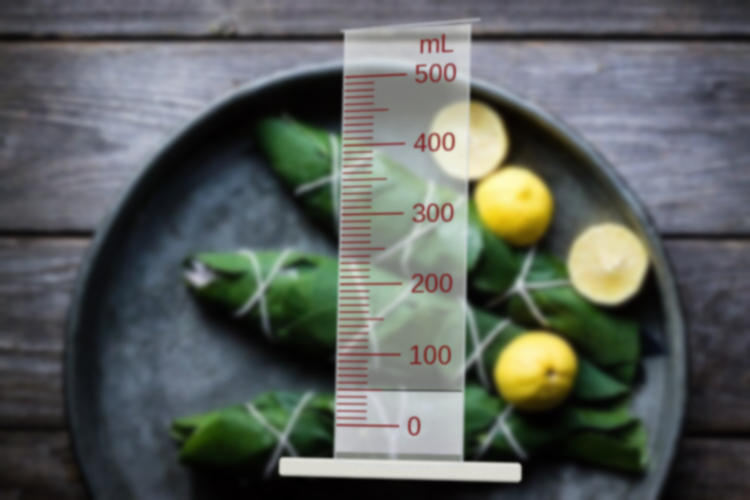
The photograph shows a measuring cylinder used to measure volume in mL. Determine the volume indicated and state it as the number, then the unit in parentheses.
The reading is 50 (mL)
